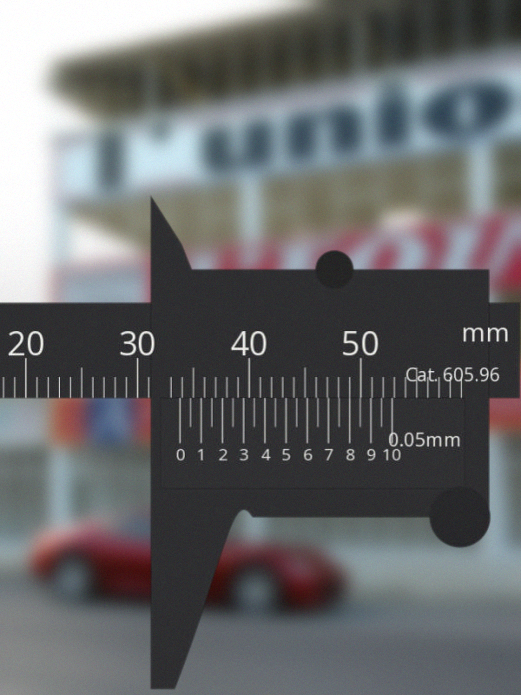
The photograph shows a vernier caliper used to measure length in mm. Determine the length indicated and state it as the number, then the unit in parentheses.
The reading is 33.8 (mm)
